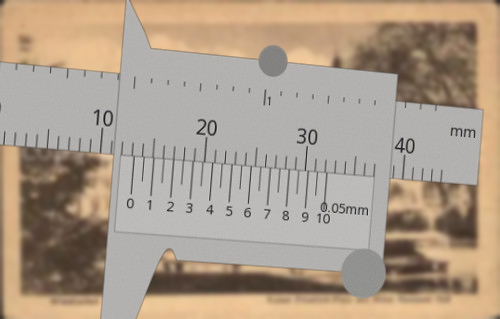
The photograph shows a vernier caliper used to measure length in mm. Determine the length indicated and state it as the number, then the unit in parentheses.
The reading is 13.2 (mm)
